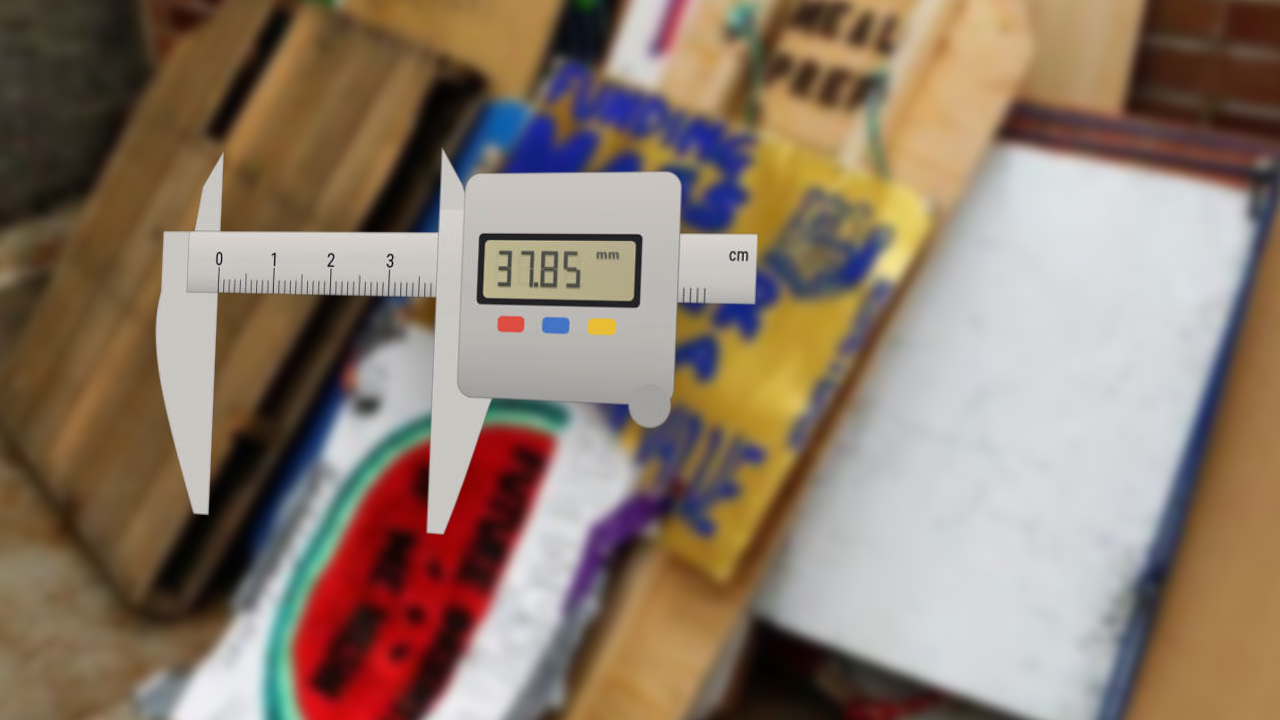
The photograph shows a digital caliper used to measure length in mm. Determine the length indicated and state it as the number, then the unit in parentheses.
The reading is 37.85 (mm)
